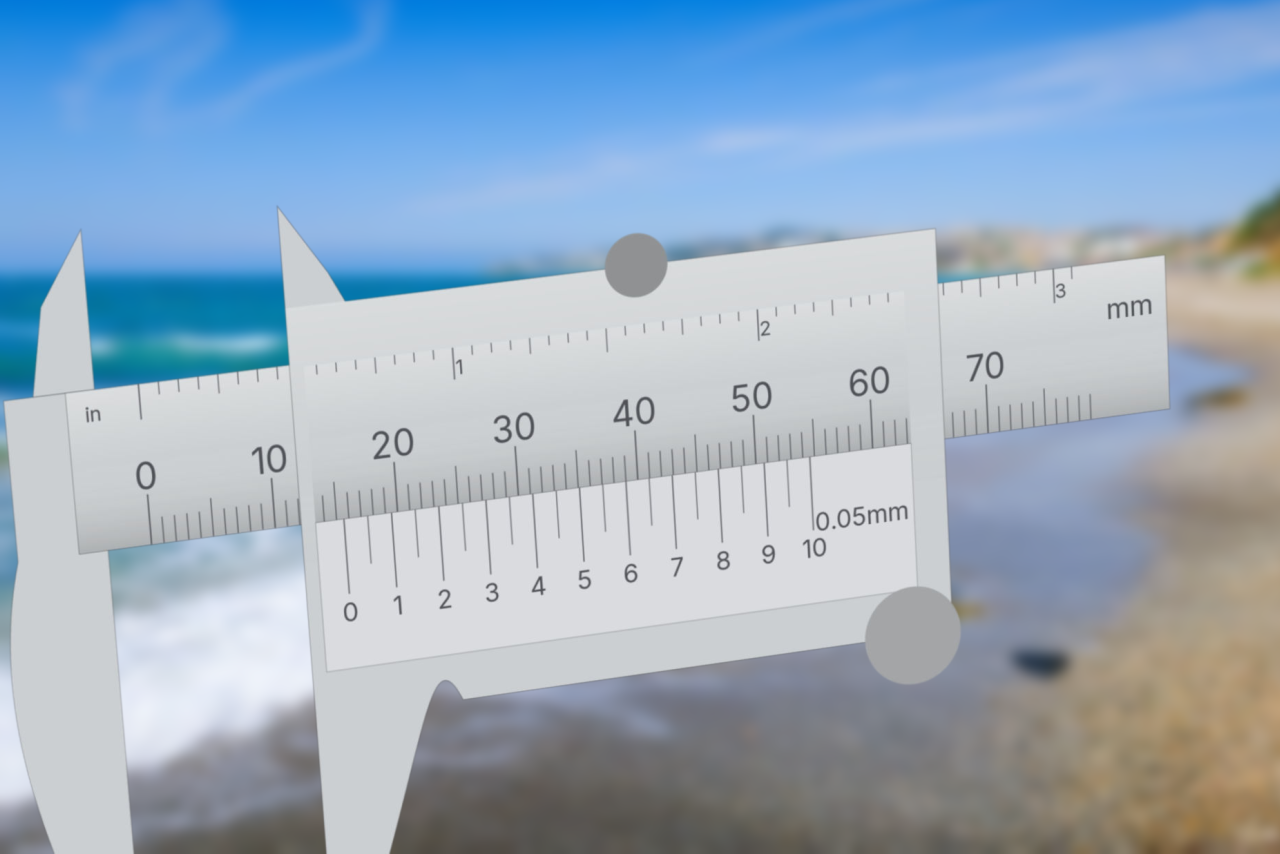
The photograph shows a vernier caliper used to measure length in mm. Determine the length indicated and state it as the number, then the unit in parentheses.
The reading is 15.6 (mm)
